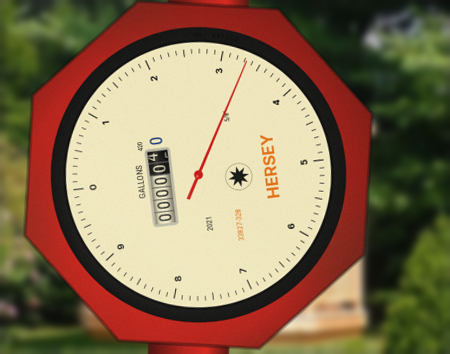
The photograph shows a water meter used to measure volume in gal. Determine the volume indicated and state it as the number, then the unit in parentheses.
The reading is 43.3 (gal)
